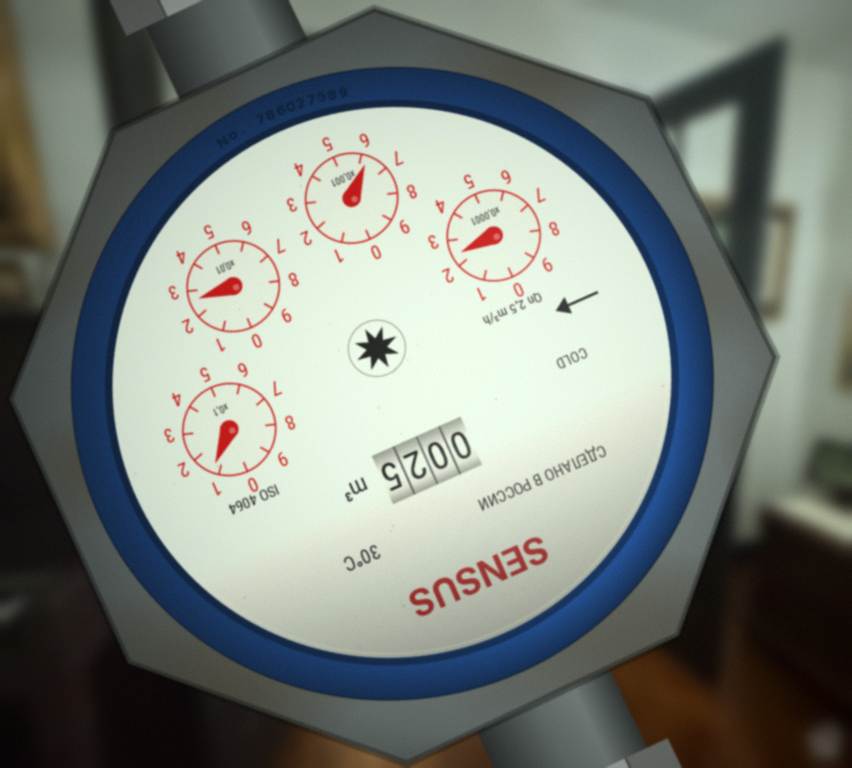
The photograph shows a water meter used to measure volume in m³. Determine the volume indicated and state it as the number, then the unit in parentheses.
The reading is 25.1262 (m³)
